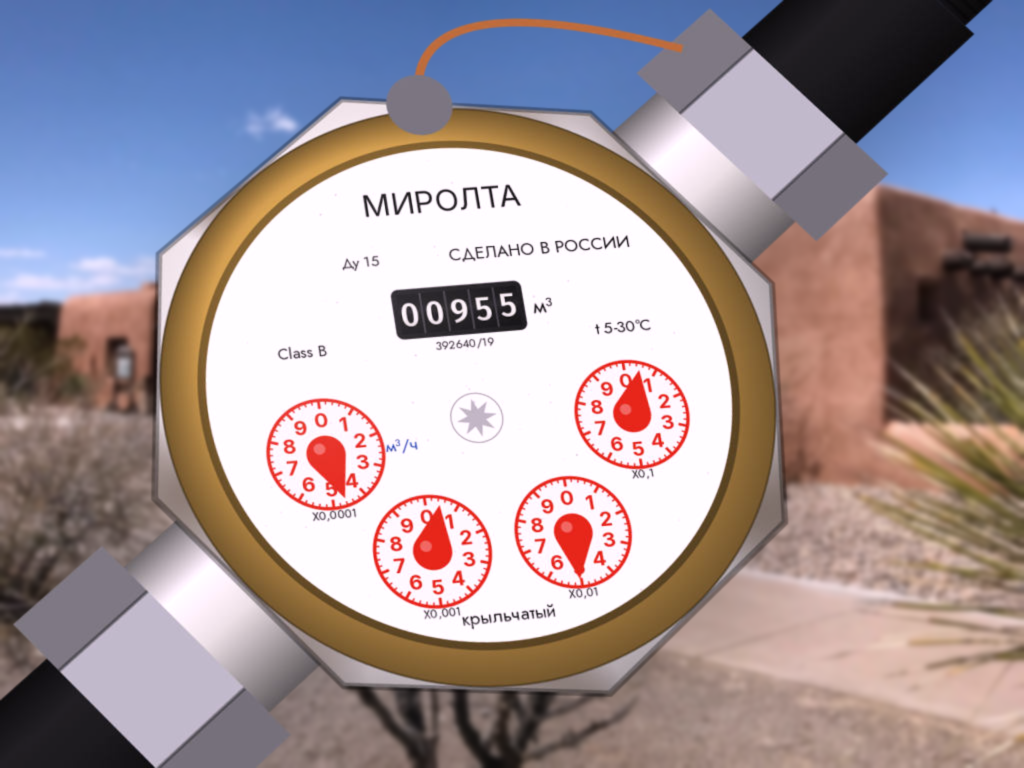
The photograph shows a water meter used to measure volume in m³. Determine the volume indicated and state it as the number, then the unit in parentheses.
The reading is 955.0504 (m³)
